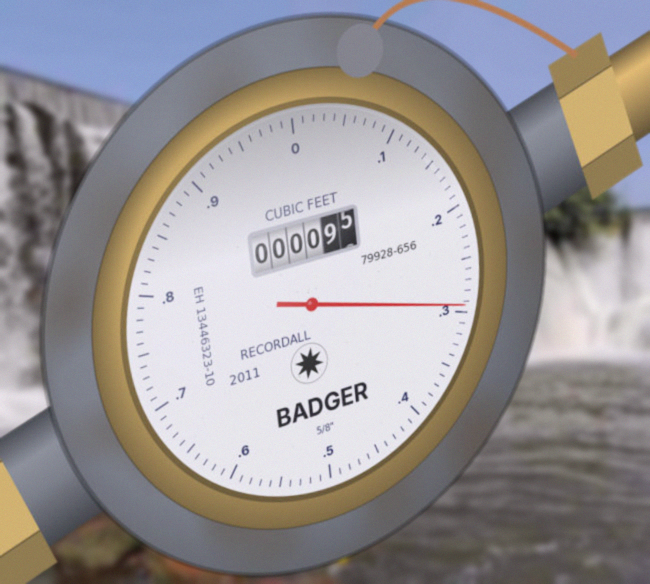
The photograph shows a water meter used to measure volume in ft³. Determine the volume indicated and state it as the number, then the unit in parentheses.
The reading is 95.29 (ft³)
